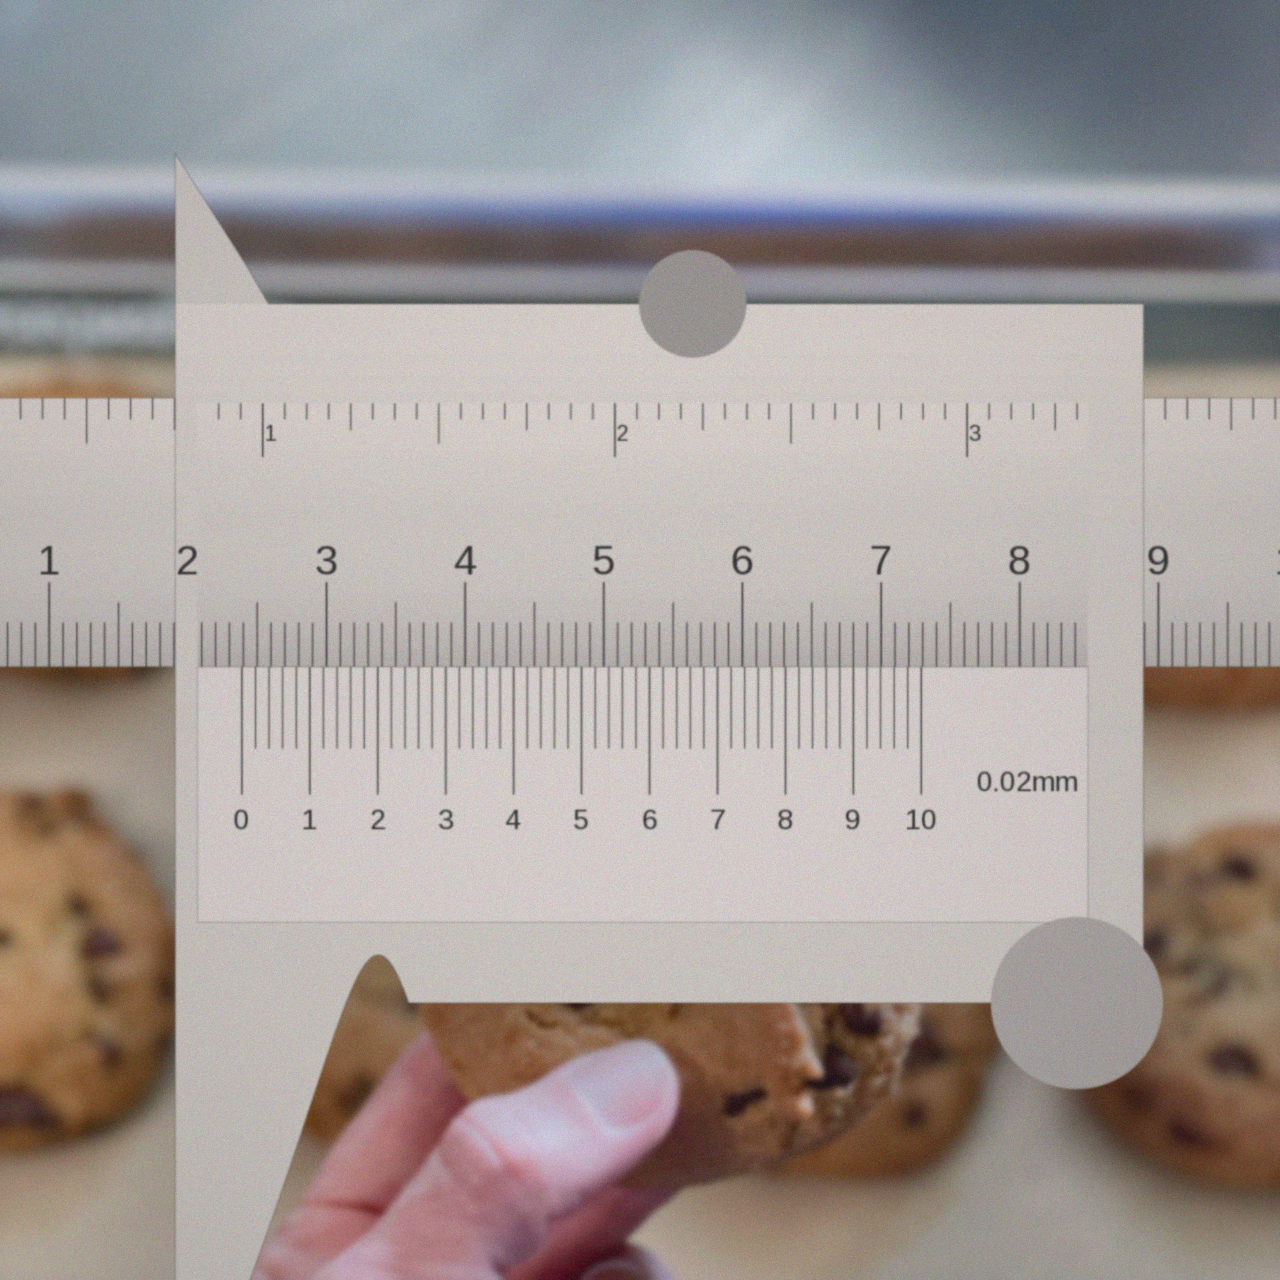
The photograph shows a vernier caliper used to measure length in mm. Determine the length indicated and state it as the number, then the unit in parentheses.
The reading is 23.9 (mm)
